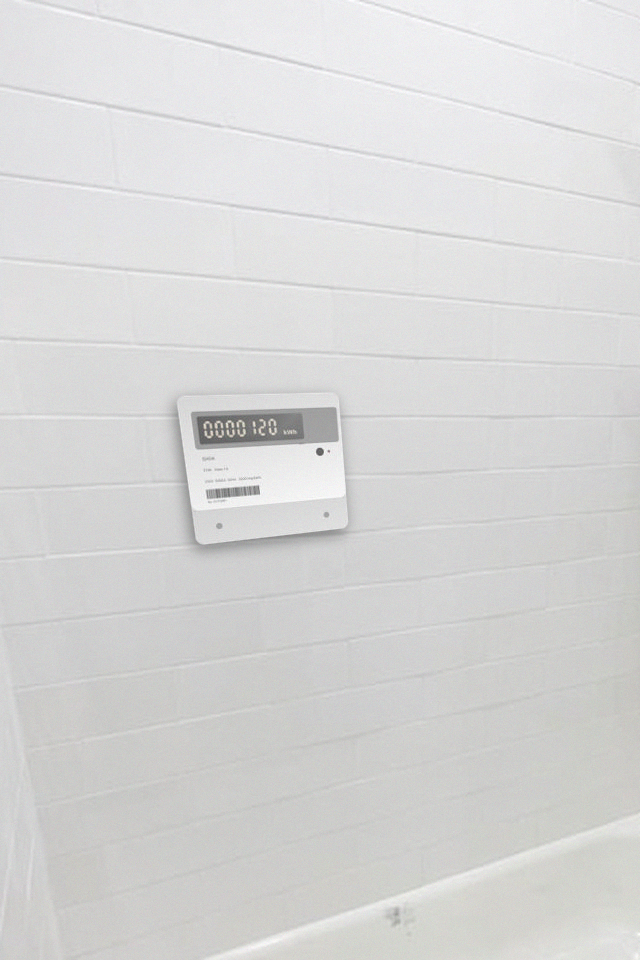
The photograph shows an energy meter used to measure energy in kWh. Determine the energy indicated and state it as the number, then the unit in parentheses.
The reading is 120 (kWh)
